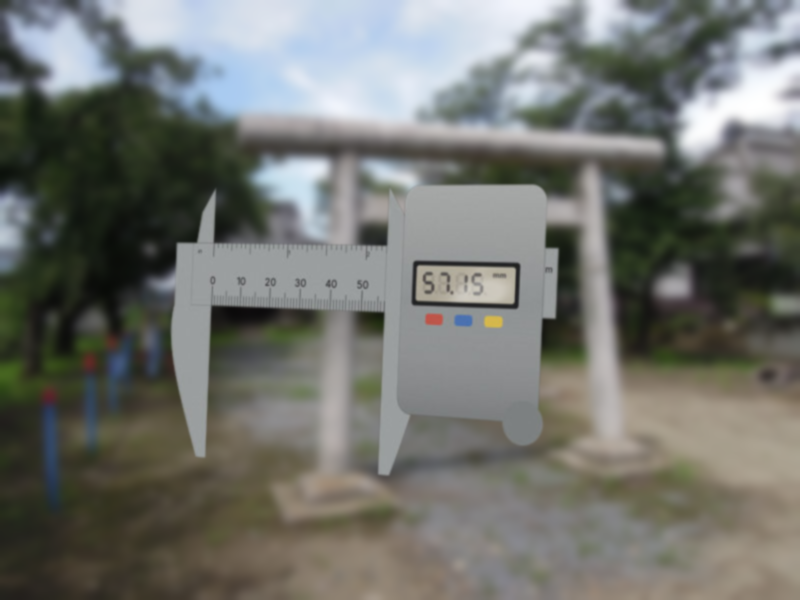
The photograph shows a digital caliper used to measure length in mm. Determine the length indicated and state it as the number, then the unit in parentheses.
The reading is 57.15 (mm)
